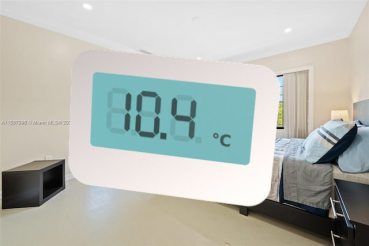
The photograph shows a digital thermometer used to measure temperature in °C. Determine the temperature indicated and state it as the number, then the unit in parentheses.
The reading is 10.4 (°C)
